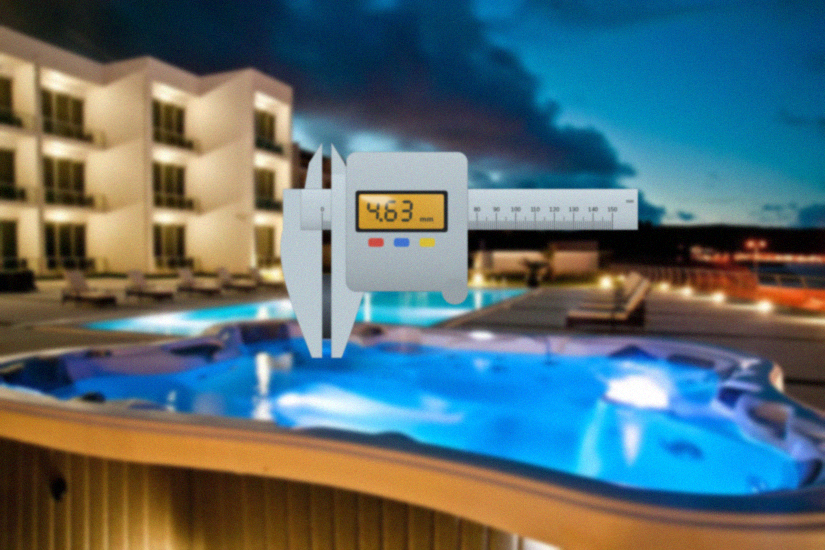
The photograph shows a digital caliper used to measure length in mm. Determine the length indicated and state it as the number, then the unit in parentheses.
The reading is 4.63 (mm)
